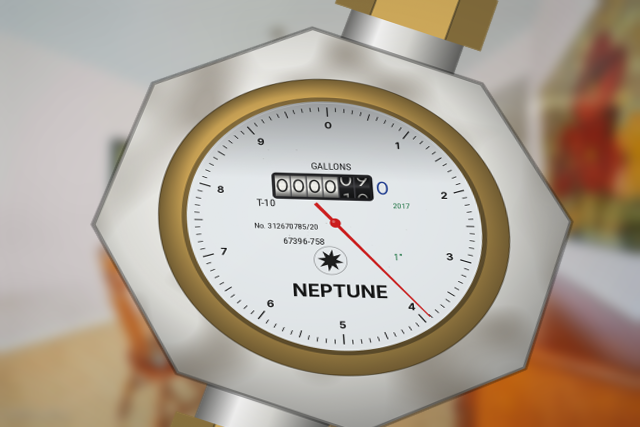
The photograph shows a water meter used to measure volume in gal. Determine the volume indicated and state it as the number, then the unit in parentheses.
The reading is 93.9 (gal)
